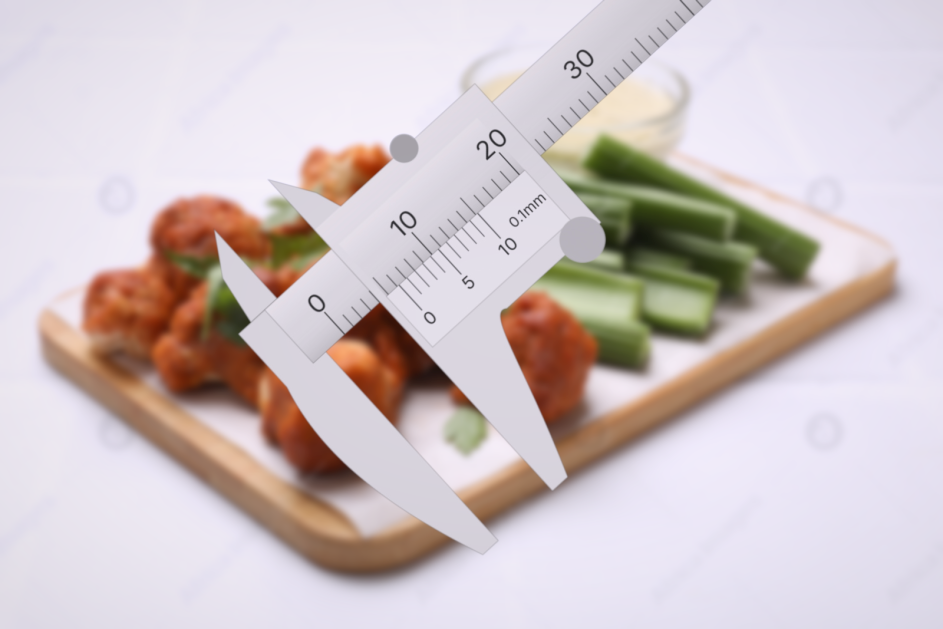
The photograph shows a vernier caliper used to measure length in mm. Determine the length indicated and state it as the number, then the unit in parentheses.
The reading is 6.2 (mm)
